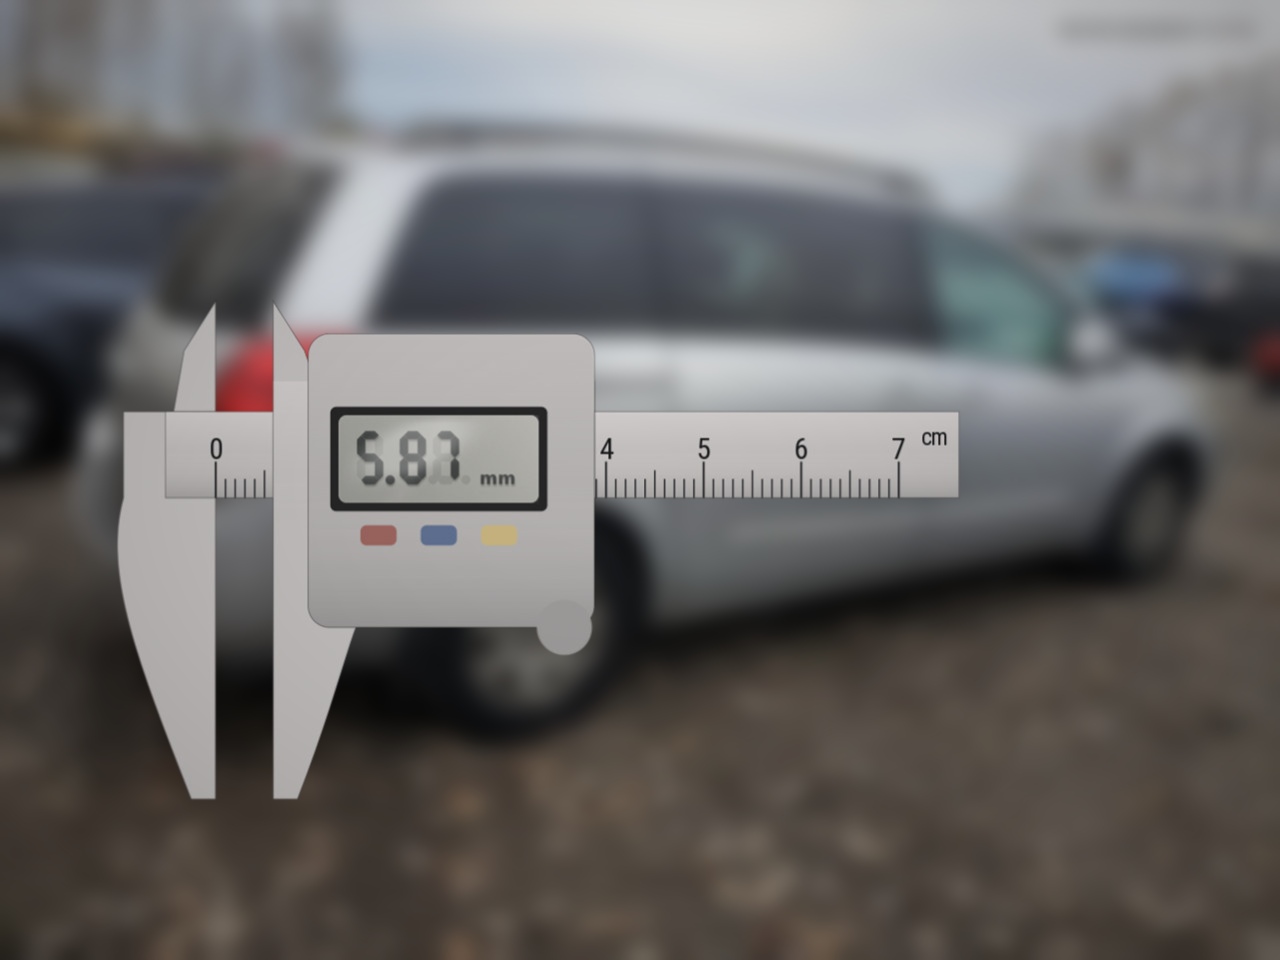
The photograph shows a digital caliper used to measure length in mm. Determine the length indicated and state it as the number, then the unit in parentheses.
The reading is 5.87 (mm)
